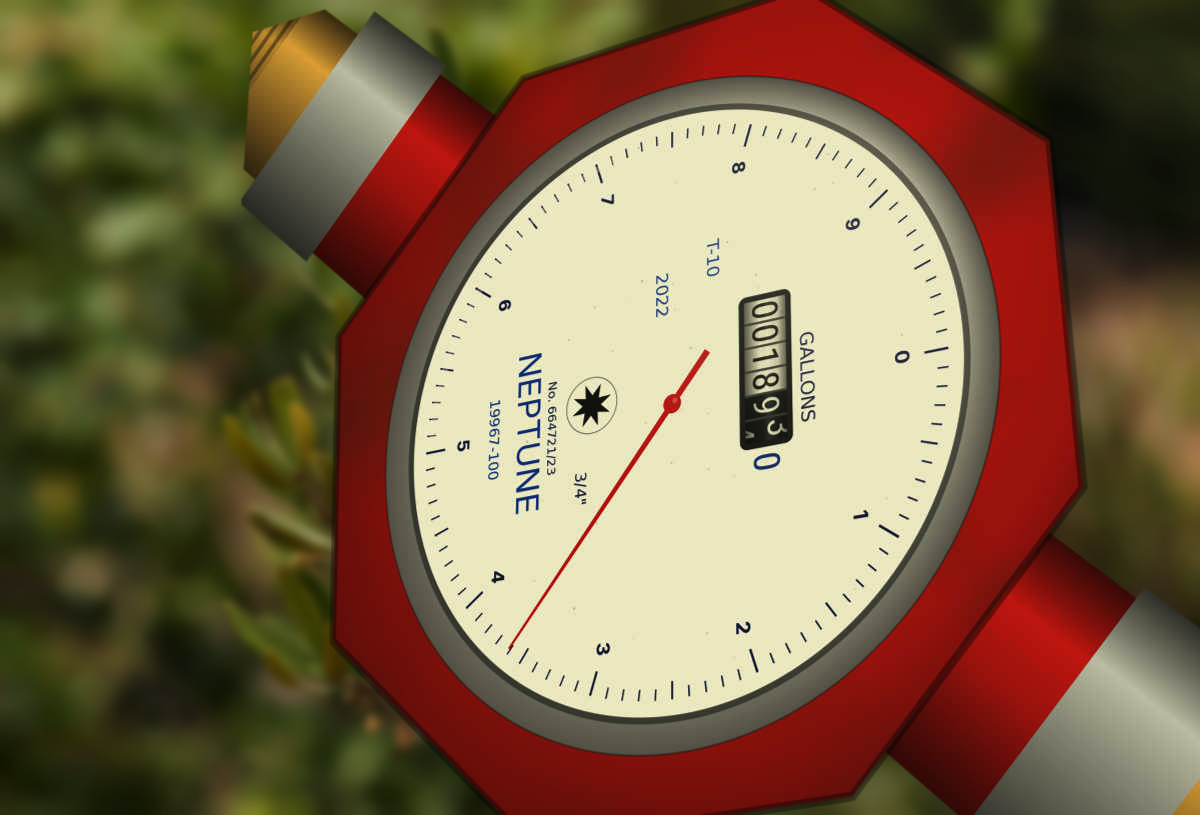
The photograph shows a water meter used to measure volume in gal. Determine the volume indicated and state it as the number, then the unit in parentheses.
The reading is 18933.6 (gal)
